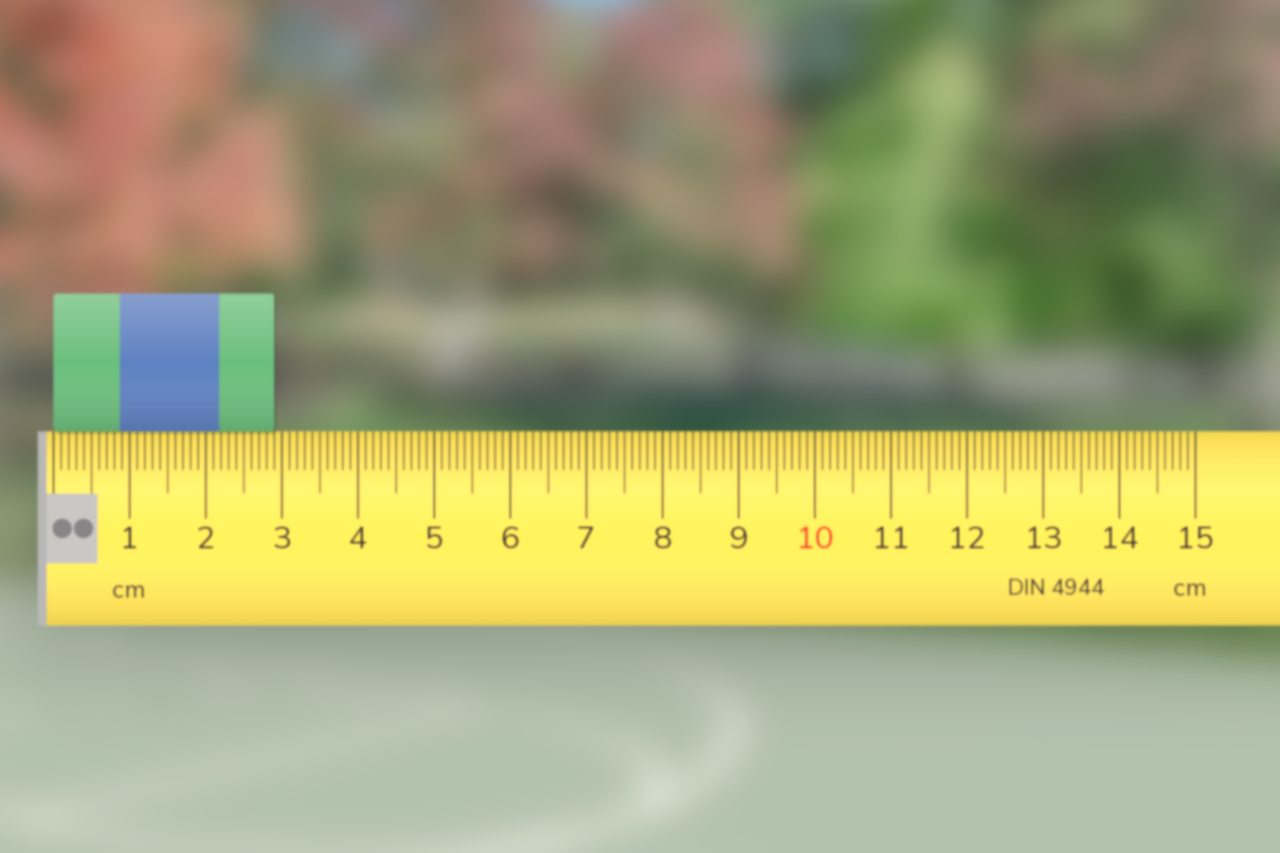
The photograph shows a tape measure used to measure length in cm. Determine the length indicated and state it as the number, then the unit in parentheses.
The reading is 2.9 (cm)
